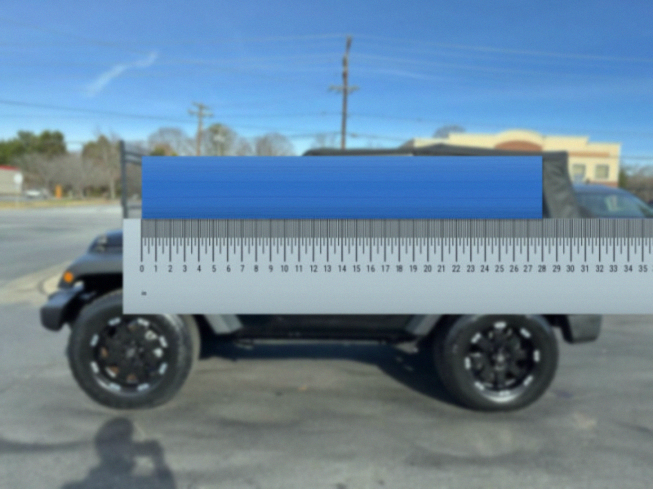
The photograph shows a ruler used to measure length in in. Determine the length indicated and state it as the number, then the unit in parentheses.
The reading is 28 (in)
